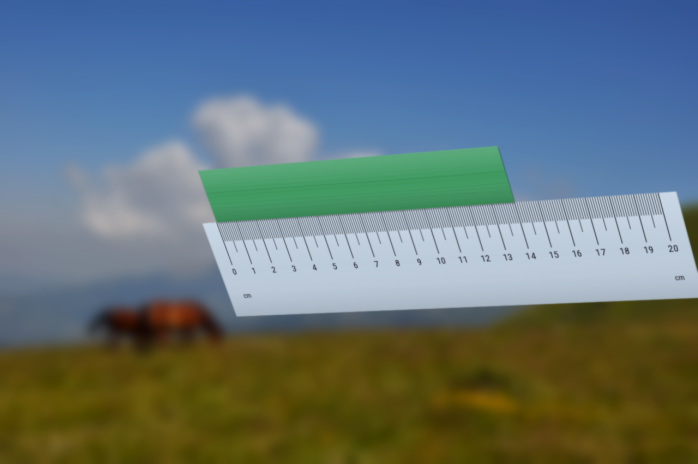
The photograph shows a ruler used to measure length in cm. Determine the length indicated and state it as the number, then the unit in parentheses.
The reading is 14 (cm)
